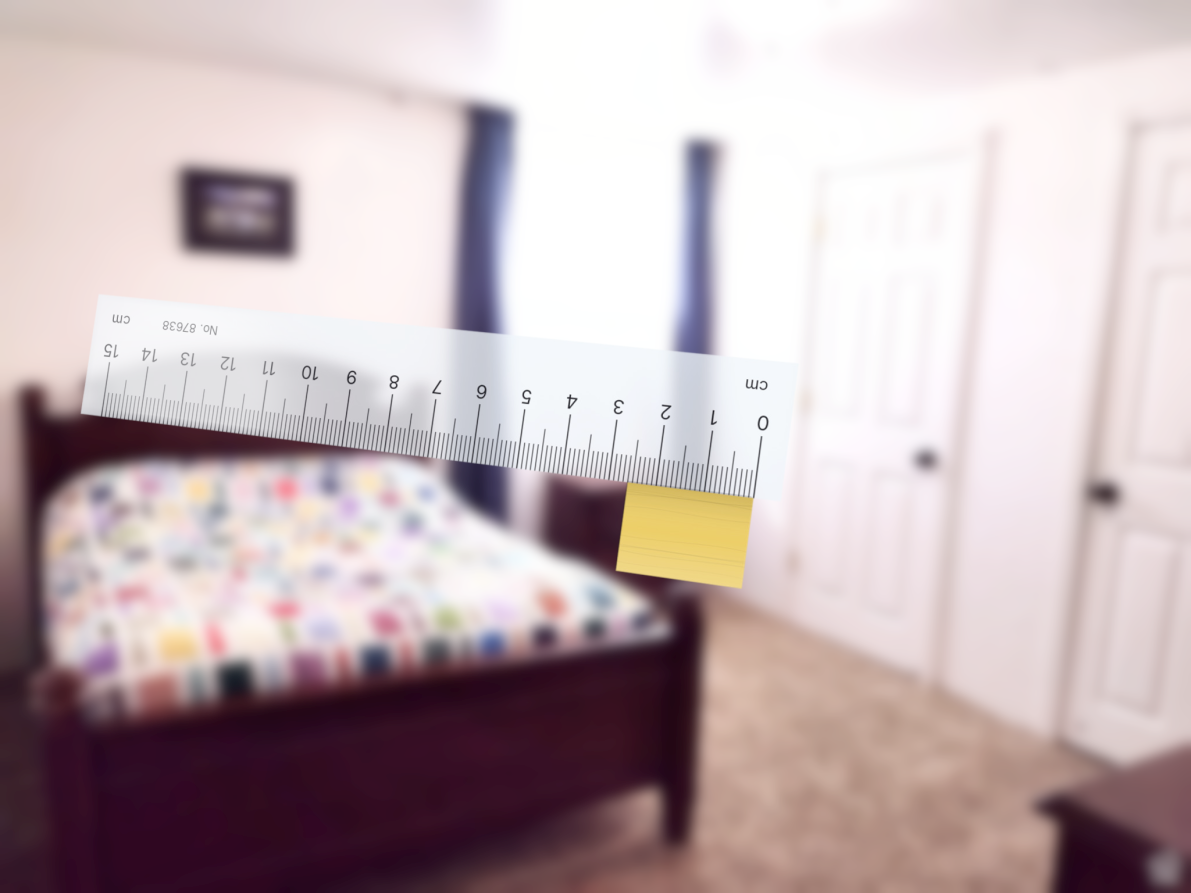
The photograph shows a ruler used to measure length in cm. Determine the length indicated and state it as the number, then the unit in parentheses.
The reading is 2.6 (cm)
